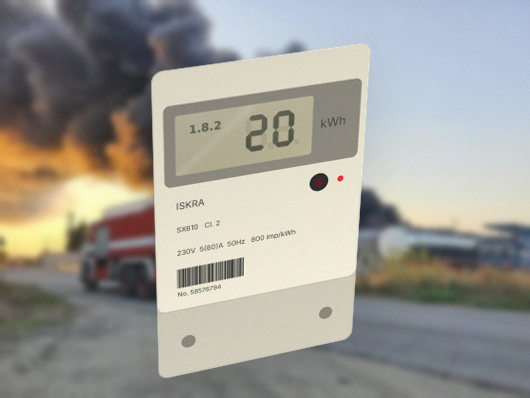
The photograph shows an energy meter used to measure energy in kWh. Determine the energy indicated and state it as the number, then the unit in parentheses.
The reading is 20 (kWh)
